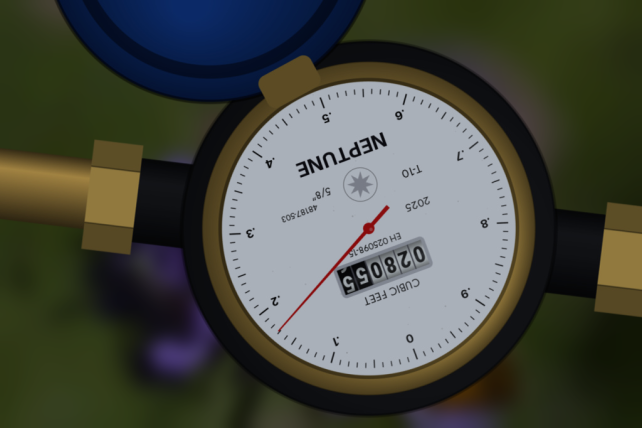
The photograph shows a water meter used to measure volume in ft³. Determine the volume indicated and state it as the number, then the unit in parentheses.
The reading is 28055.17 (ft³)
